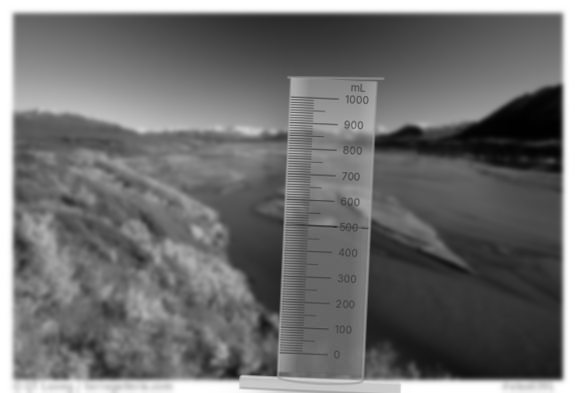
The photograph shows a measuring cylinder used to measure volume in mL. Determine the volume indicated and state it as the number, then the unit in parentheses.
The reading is 500 (mL)
